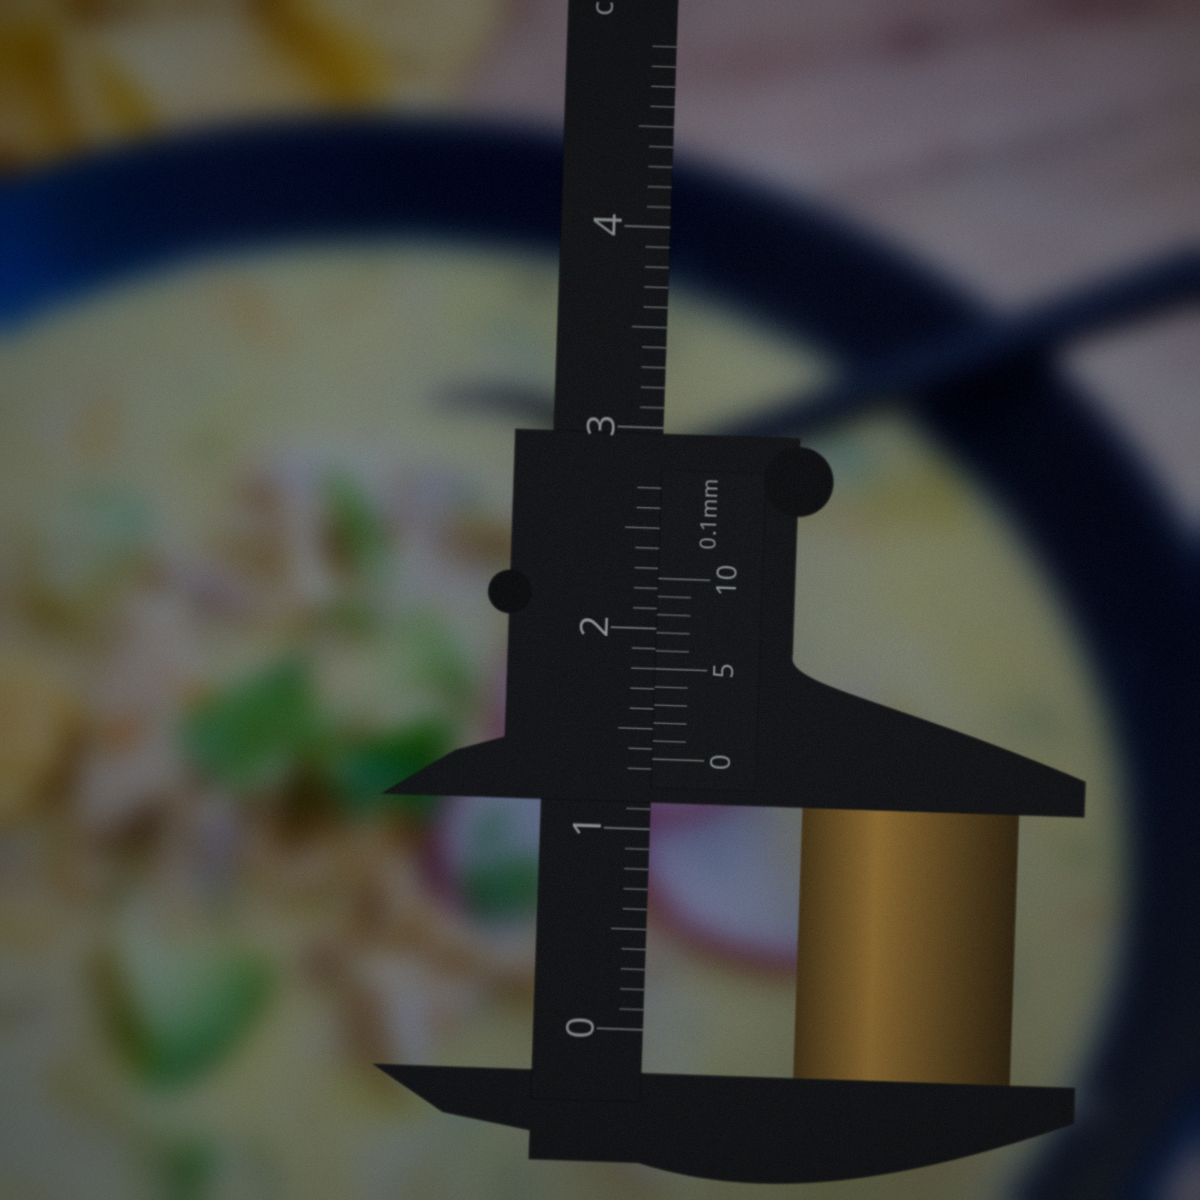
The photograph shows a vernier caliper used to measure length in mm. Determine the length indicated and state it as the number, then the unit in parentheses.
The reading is 13.5 (mm)
